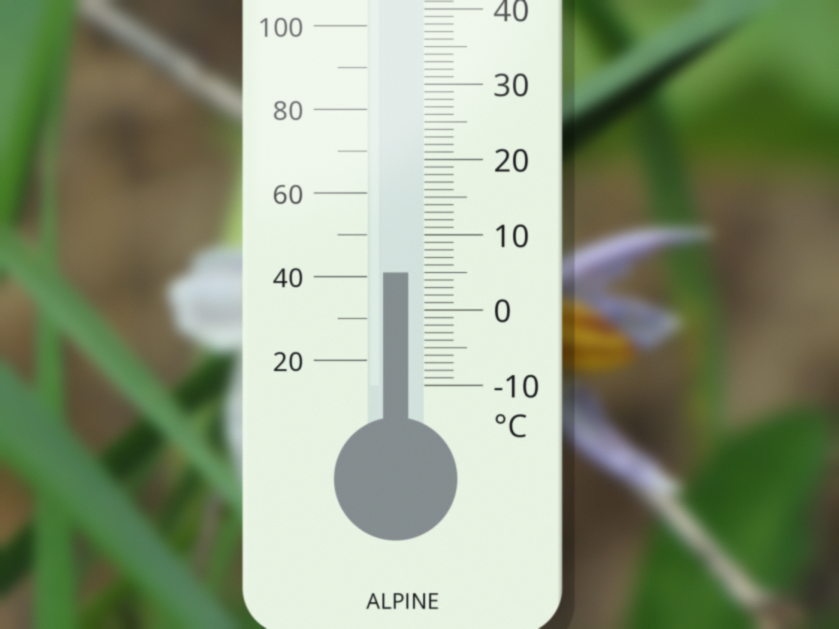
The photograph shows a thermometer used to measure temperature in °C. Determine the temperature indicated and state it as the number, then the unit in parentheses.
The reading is 5 (°C)
